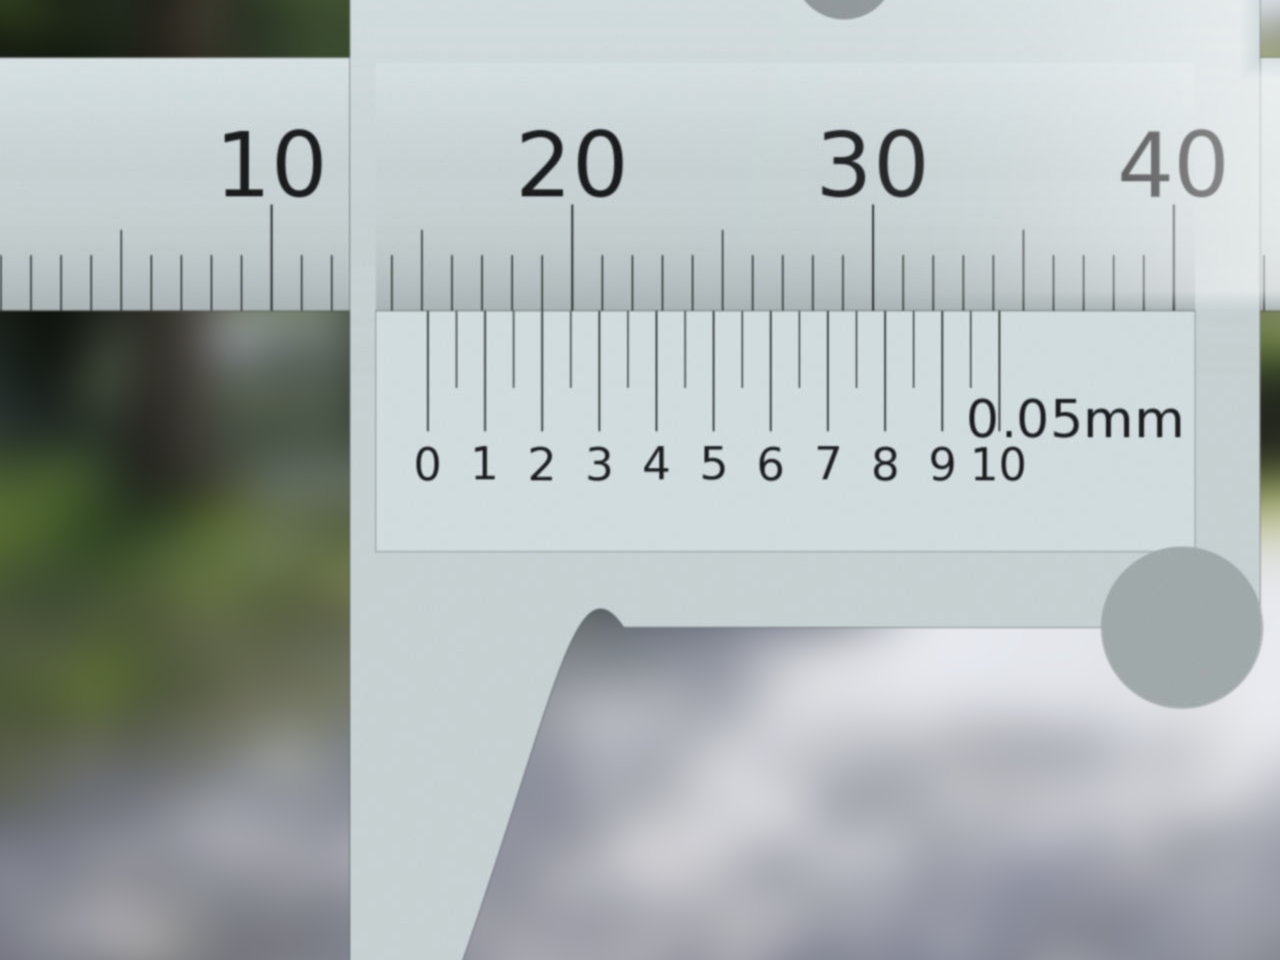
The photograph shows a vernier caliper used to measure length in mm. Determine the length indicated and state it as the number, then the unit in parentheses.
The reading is 15.20 (mm)
